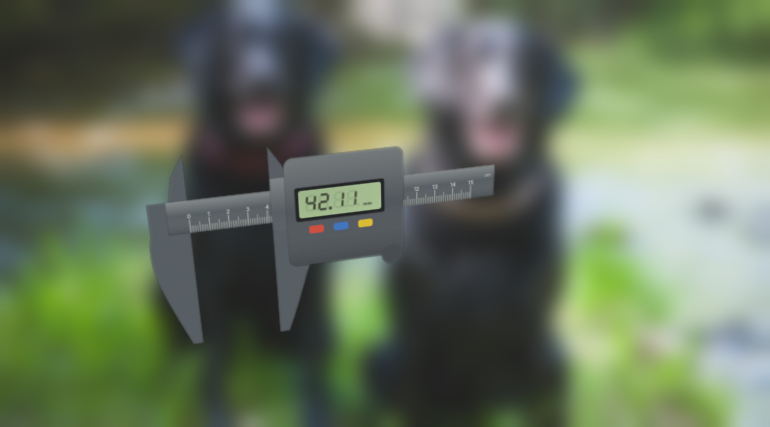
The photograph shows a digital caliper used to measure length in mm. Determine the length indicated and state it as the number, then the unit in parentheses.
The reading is 42.11 (mm)
